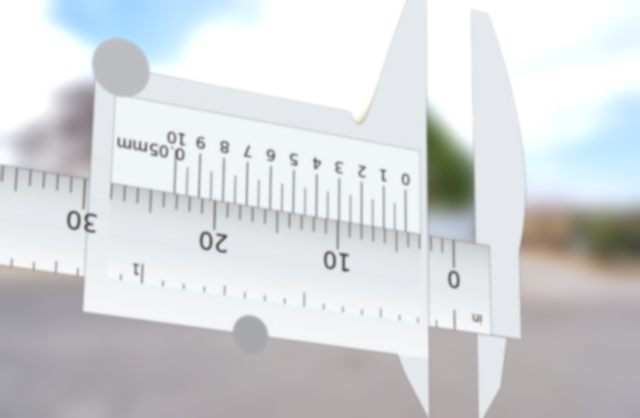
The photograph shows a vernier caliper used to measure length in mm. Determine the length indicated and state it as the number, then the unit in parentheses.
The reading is 4.2 (mm)
